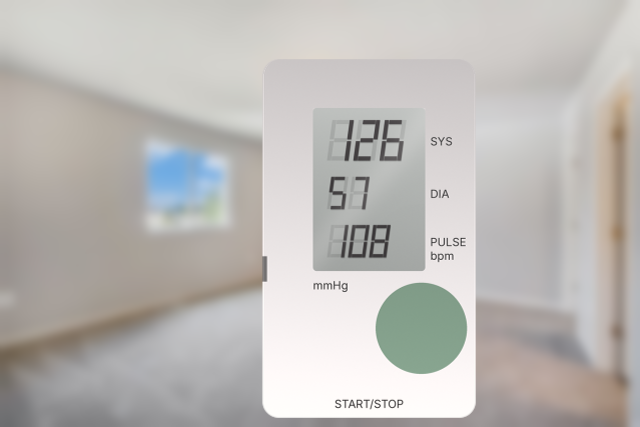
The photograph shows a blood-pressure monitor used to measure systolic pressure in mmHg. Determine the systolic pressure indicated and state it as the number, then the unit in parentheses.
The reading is 126 (mmHg)
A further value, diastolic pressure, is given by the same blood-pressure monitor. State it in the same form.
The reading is 57 (mmHg)
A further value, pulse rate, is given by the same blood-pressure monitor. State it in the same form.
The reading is 108 (bpm)
